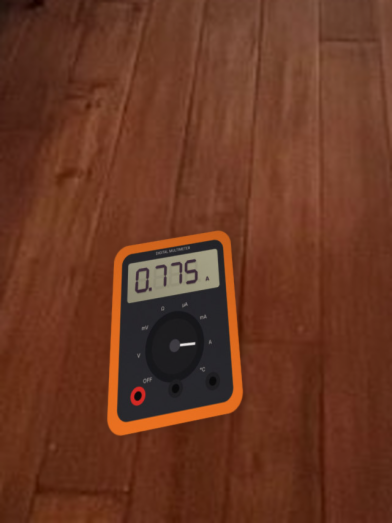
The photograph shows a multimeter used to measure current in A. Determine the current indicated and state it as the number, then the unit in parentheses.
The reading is 0.775 (A)
